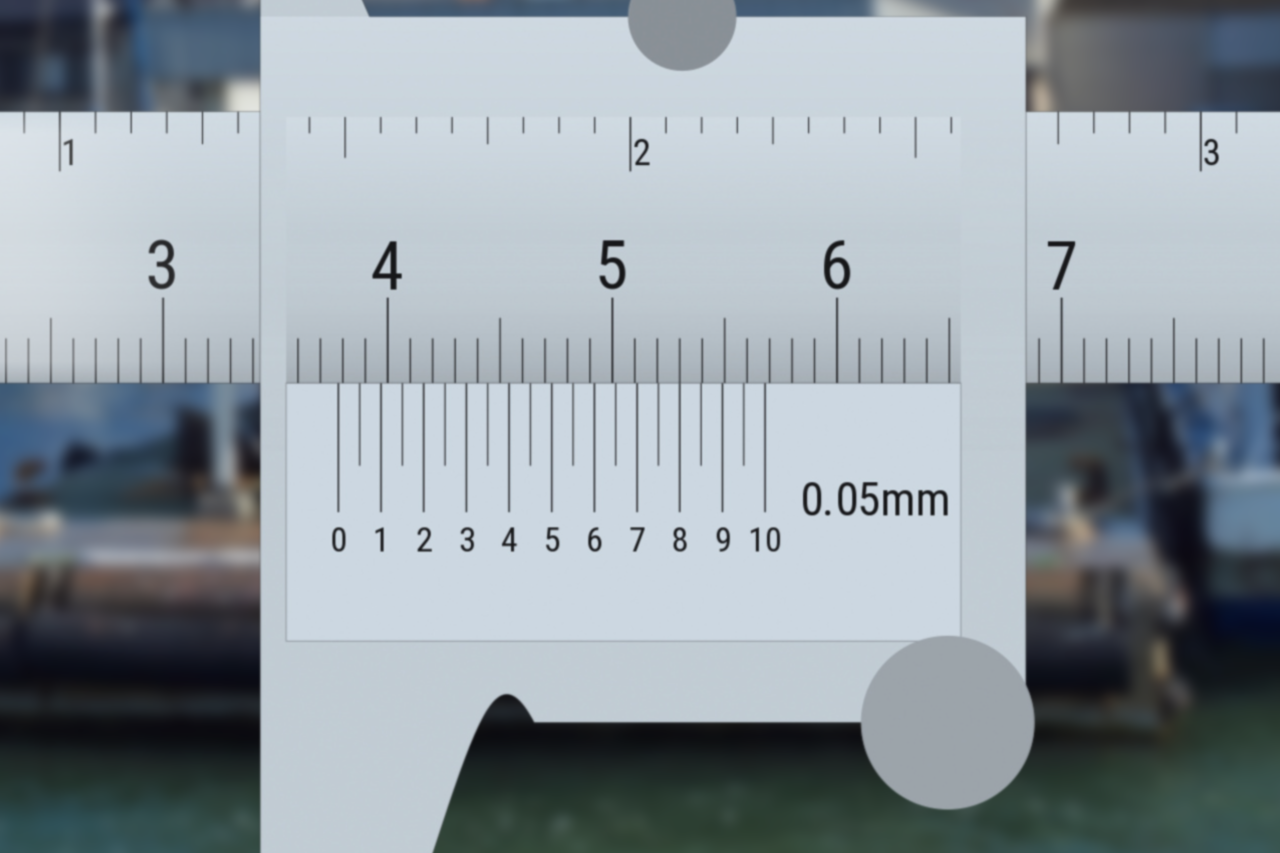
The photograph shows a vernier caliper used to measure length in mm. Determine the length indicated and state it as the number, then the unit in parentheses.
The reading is 37.8 (mm)
